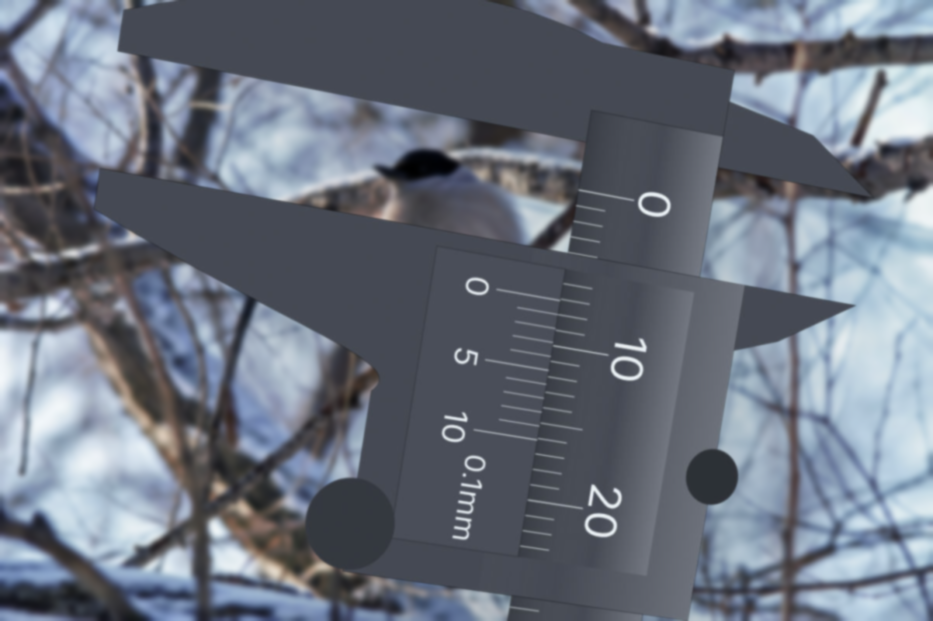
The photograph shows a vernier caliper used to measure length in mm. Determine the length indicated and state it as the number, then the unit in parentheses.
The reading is 7.1 (mm)
